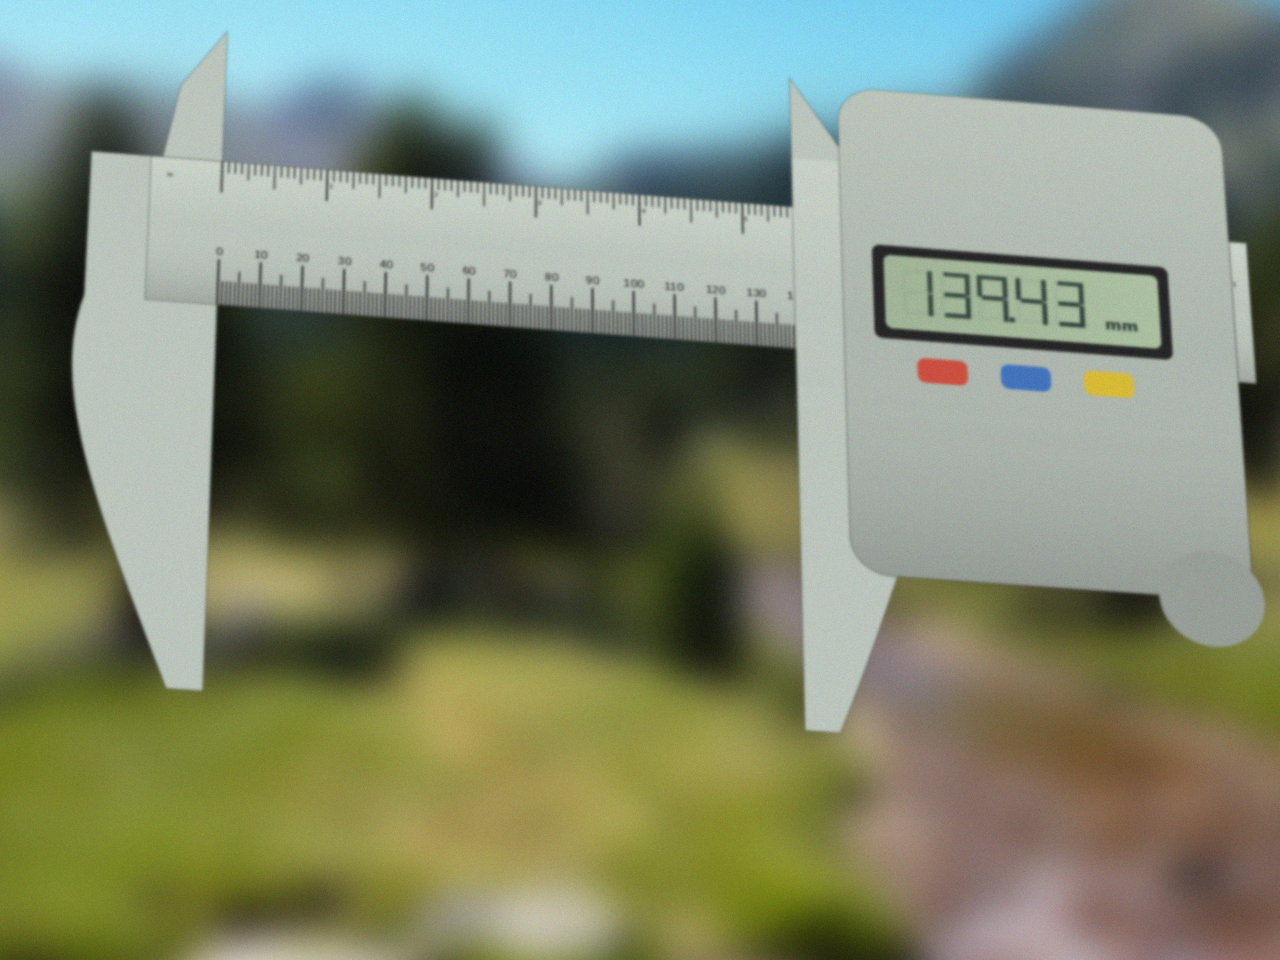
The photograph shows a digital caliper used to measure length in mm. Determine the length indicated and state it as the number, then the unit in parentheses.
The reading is 139.43 (mm)
